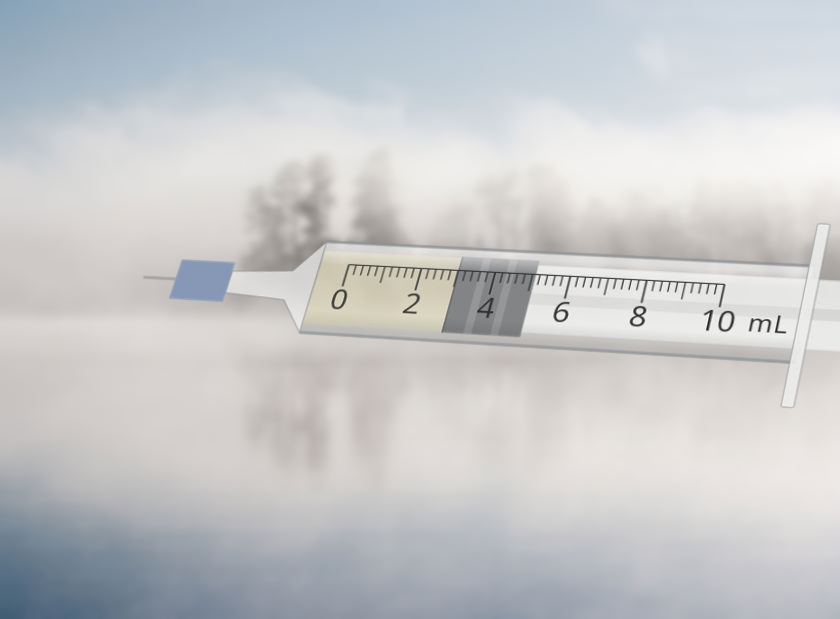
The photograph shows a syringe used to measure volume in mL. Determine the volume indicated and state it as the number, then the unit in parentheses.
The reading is 3 (mL)
